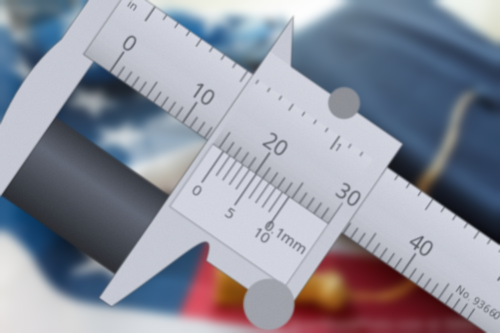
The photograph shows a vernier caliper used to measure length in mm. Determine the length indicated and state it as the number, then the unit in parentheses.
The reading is 15.6 (mm)
